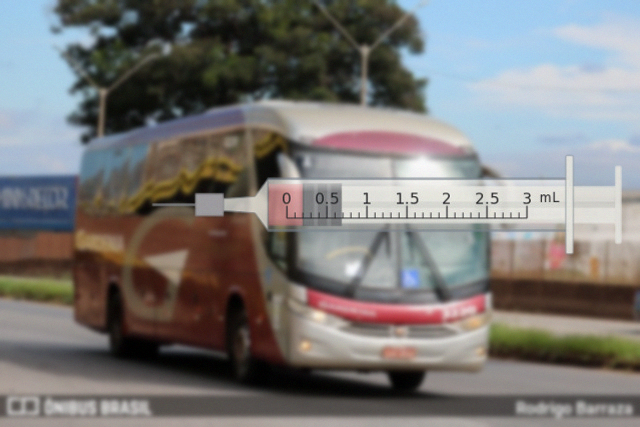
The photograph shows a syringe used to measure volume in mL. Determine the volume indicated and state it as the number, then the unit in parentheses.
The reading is 0.2 (mL)
